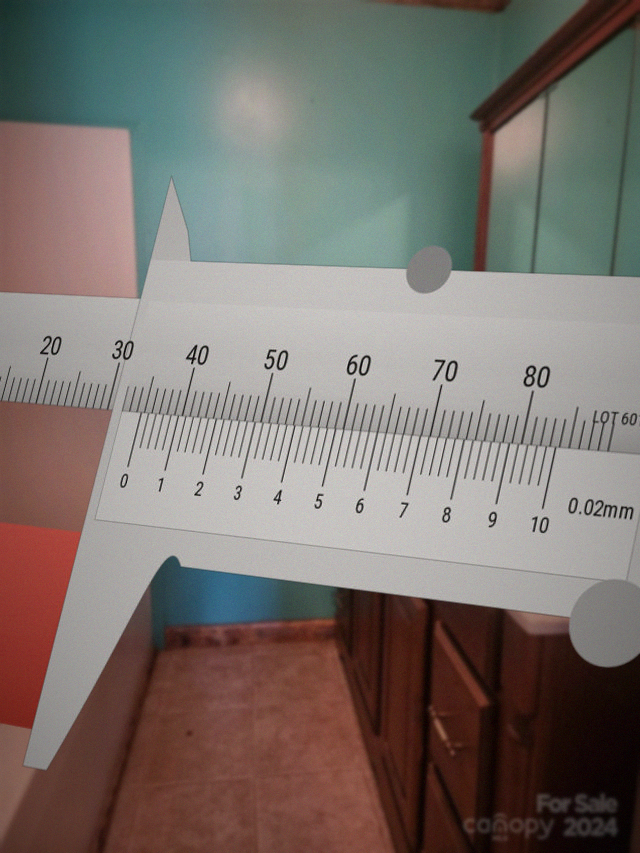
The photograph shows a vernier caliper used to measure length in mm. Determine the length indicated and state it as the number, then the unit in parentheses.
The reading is 34.6 (mm)
